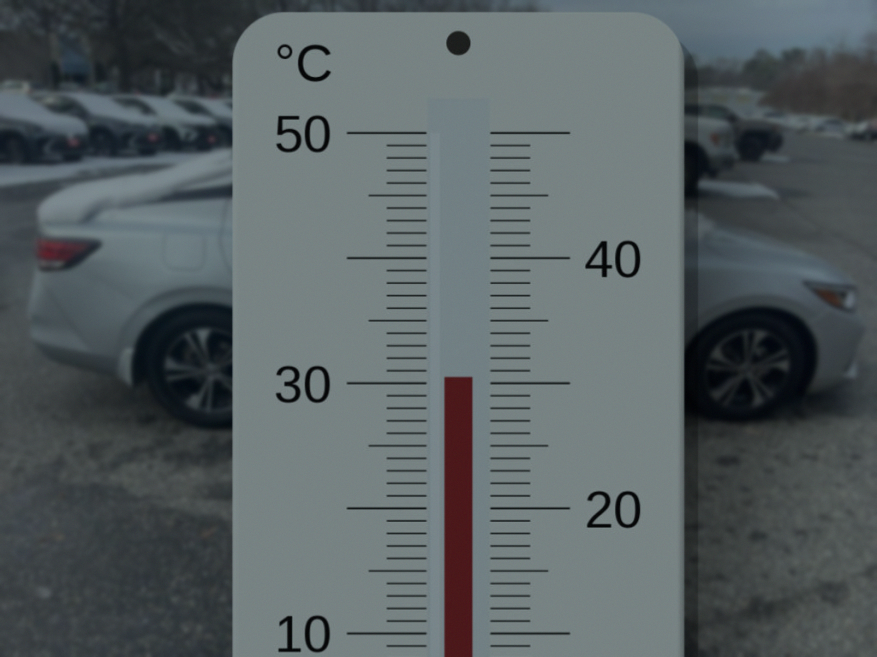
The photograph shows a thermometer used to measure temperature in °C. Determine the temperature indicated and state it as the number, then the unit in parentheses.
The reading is 30.5 (°C)
